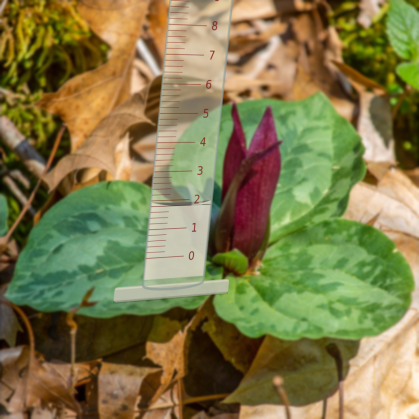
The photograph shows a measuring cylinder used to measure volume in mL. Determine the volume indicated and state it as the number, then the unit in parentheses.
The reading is 1.8 (mL)
